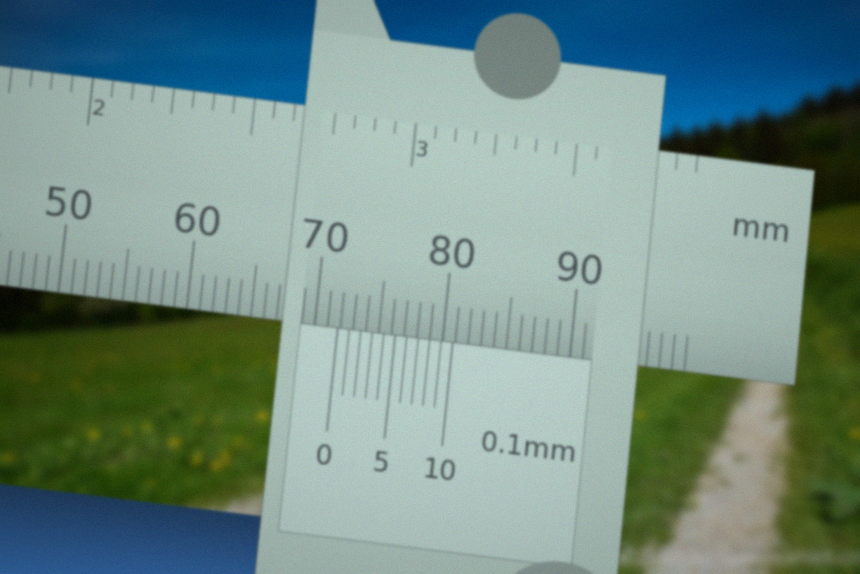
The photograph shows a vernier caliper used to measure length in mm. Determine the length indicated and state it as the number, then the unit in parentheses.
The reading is 71.8 (mm)
